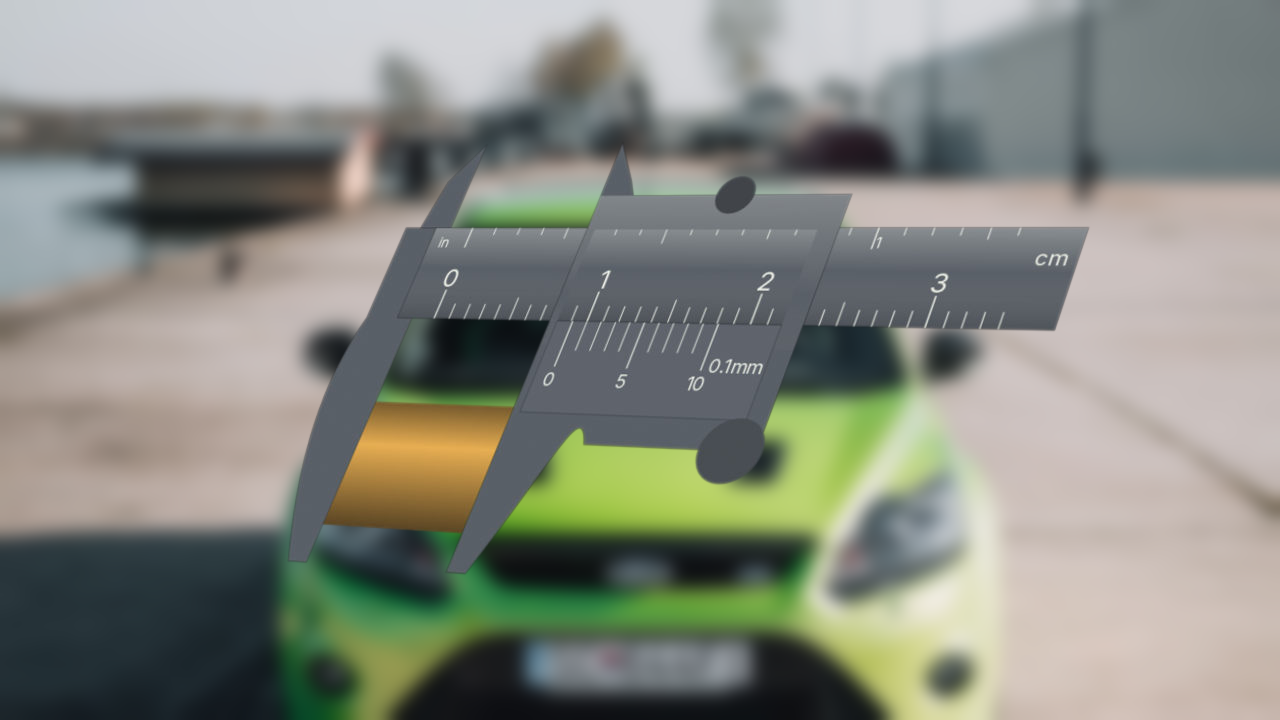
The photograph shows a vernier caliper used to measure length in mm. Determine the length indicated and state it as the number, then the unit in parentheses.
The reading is 9.1 (mm)
